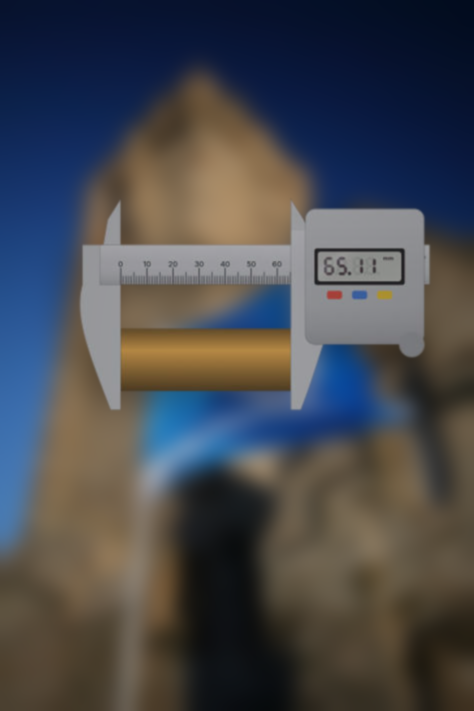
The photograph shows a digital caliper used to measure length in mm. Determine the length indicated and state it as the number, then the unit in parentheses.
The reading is 65.11 (mm)
